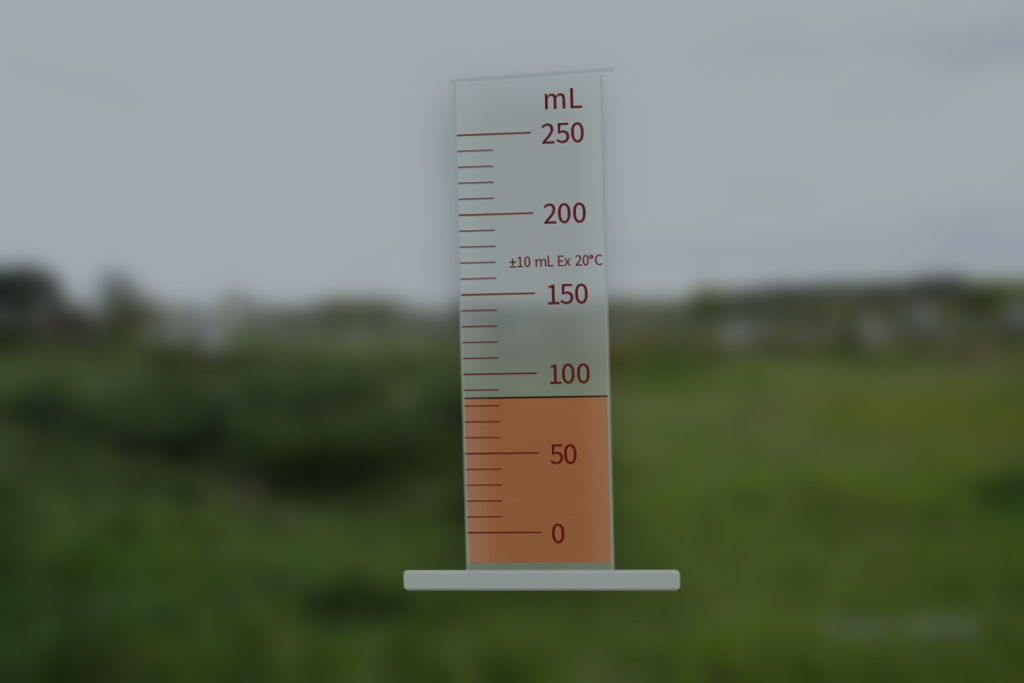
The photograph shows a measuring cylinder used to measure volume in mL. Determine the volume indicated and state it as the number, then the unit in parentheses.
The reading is 85 (mL)
